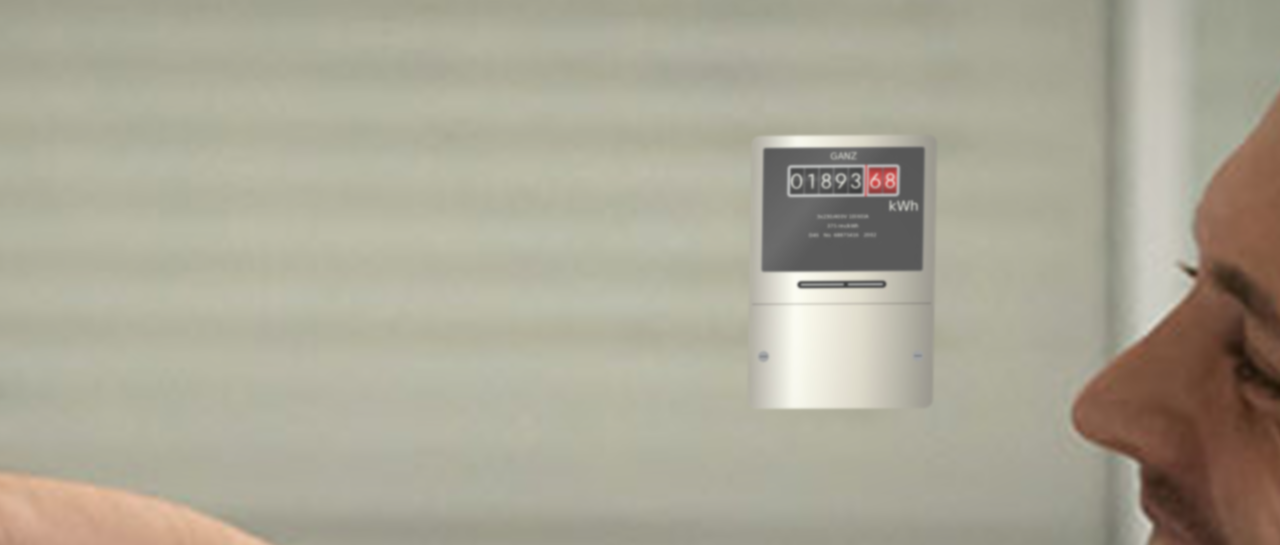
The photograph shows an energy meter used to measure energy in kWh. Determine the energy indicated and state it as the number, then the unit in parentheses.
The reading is 1893.68 (kWh)
